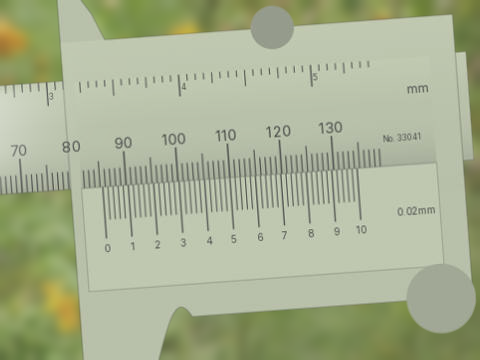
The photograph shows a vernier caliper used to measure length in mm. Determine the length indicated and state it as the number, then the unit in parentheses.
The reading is 85.5 (mm)
